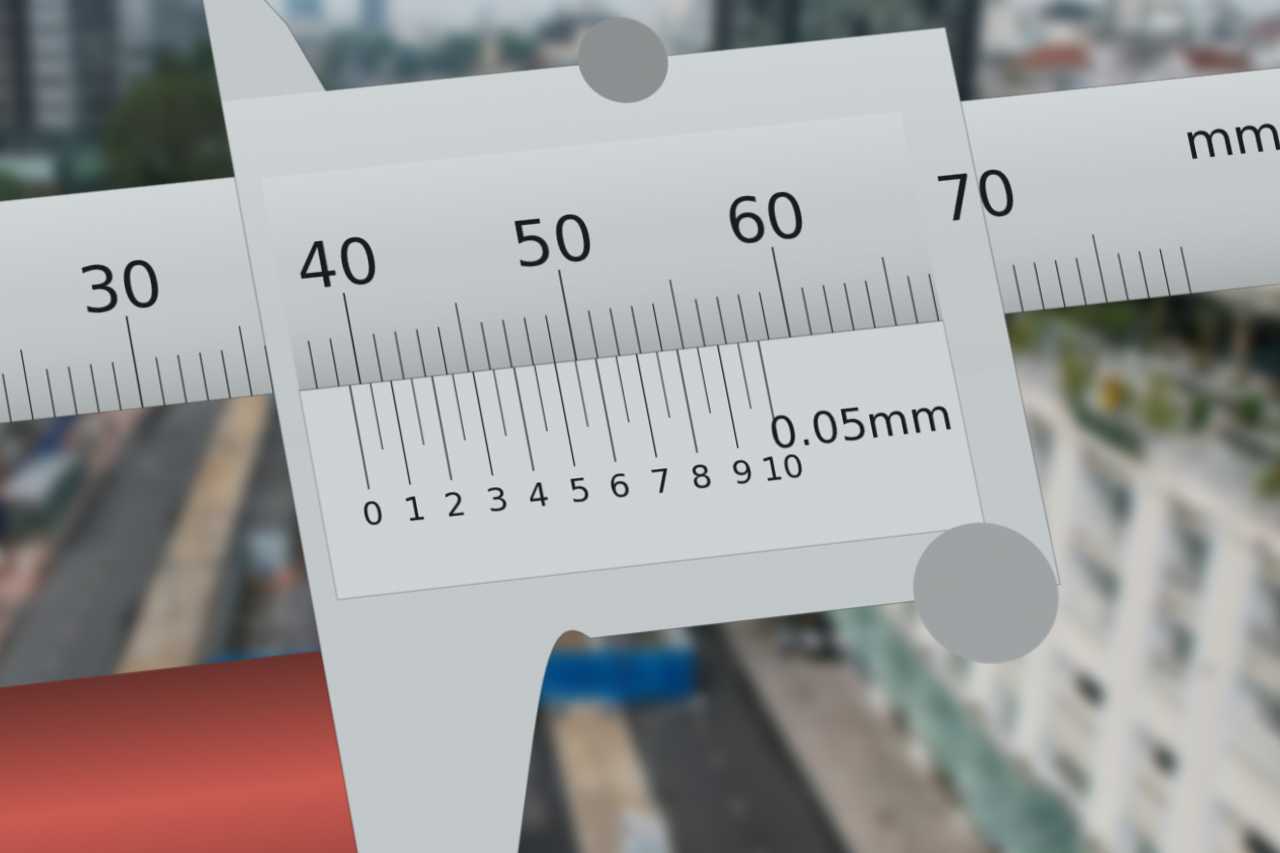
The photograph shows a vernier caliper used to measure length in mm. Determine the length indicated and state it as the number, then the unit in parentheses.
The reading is 39.5 (mm)
